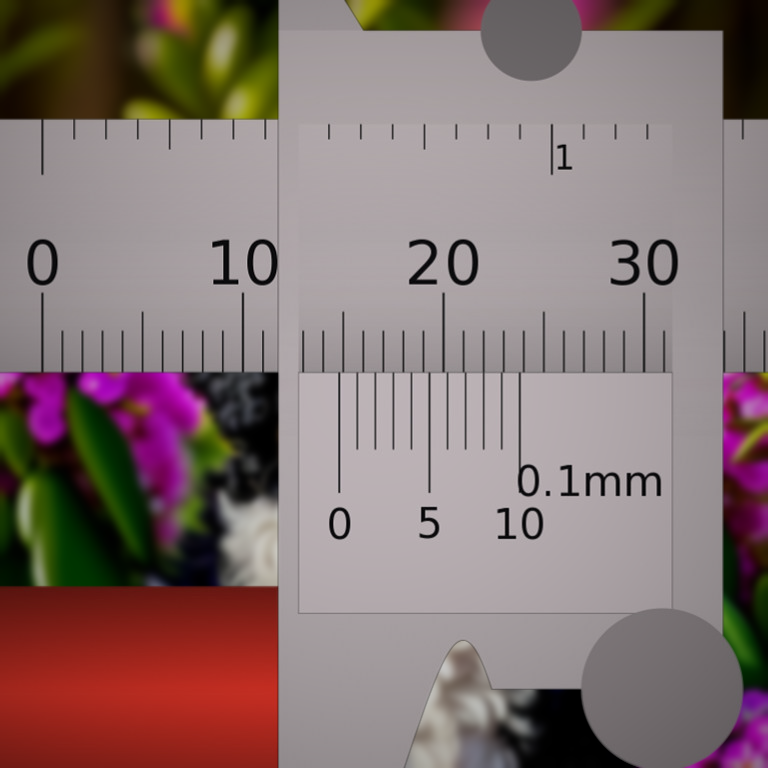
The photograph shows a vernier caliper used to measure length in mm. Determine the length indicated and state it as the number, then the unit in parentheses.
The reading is 14.8 (mm)
